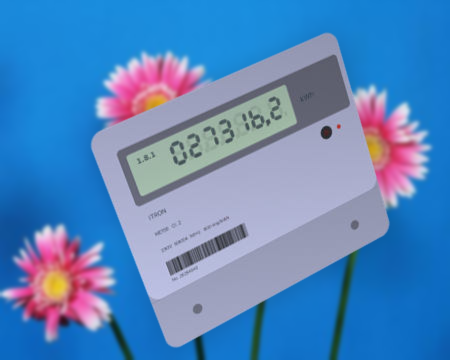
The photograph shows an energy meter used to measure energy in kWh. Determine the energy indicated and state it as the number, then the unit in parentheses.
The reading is 27316.2 (kWh)
